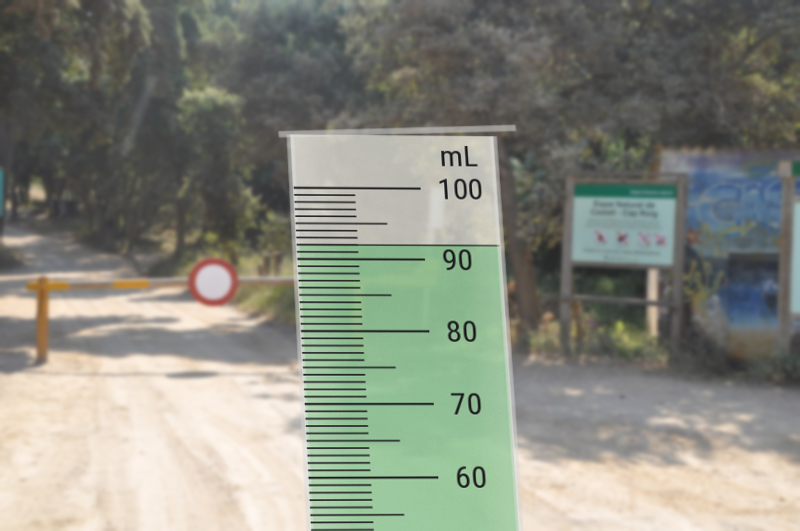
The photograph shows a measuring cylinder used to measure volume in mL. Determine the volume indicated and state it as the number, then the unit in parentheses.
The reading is 92 (mL)
